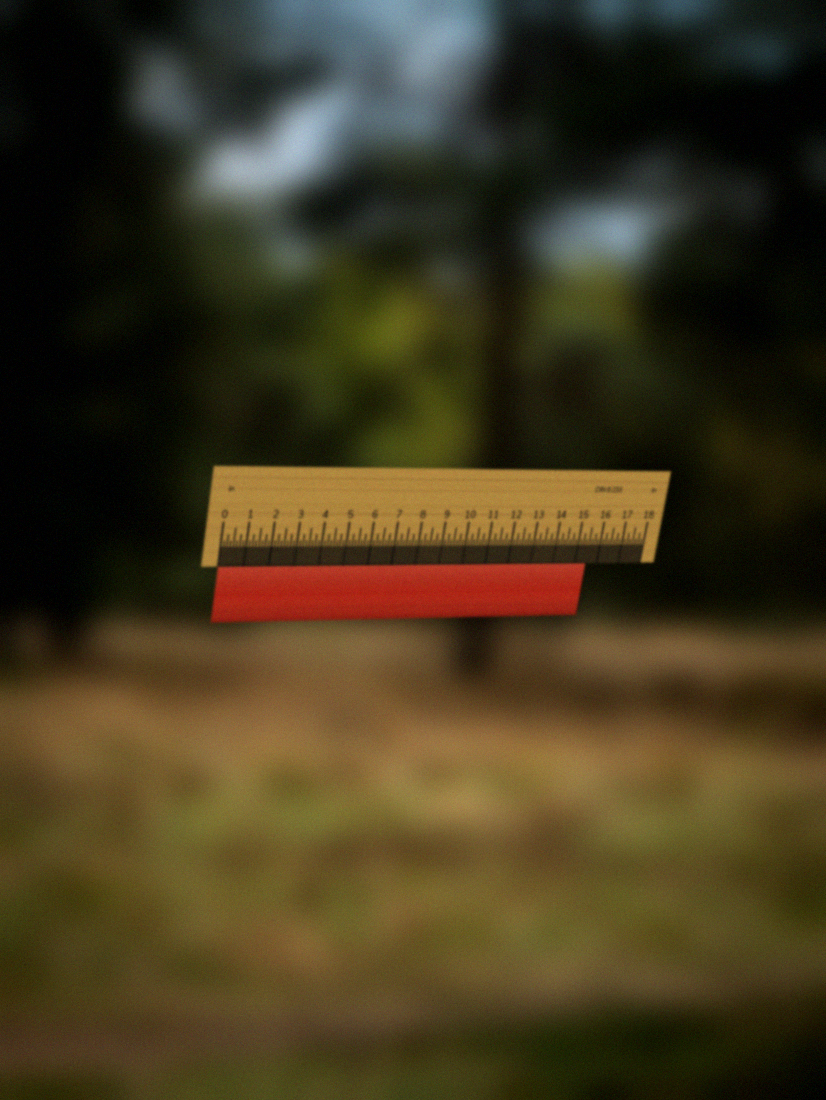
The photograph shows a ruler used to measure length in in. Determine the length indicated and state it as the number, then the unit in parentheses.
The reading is 15.5 (in)
